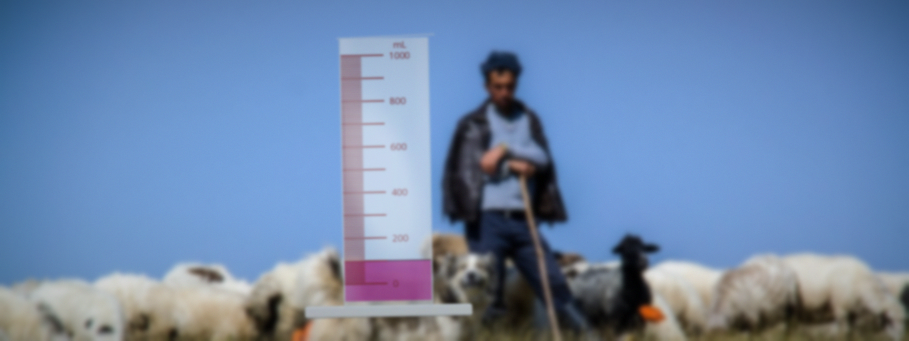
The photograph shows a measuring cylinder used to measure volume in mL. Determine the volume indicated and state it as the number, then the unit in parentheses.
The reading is 100 (mL)
